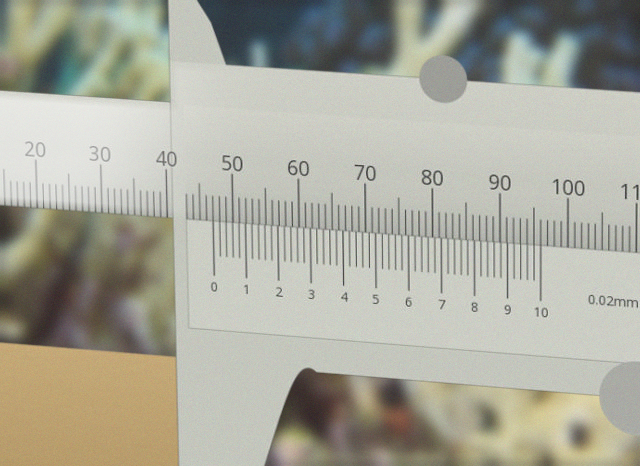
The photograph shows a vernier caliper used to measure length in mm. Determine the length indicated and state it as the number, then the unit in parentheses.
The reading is 47.0 (mm)
